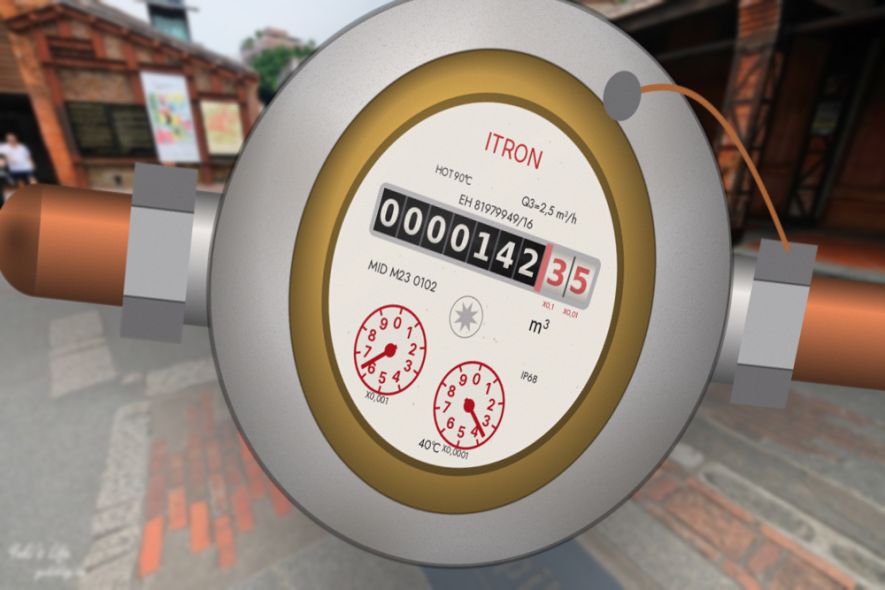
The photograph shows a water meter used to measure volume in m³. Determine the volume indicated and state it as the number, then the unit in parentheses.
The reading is 142.3563 (m³)
